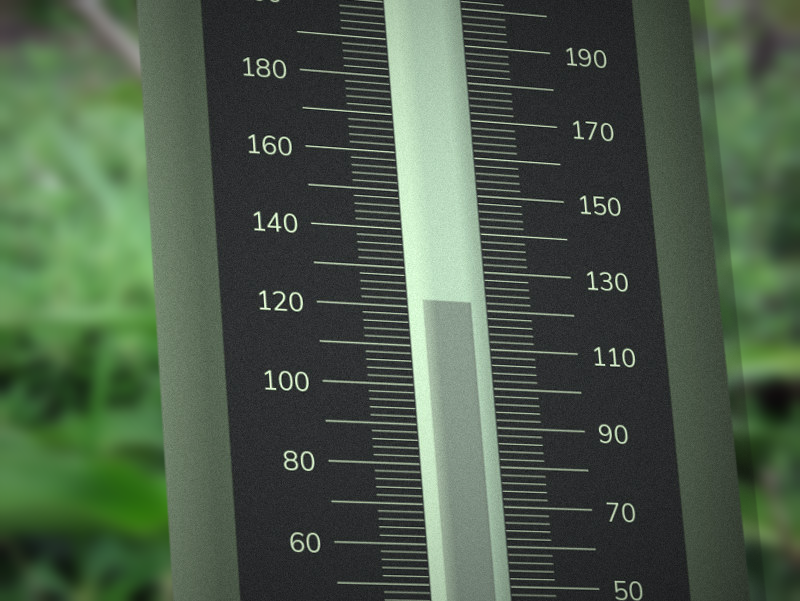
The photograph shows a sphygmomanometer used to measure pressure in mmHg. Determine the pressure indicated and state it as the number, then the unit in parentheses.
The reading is 122 (mmHg)
